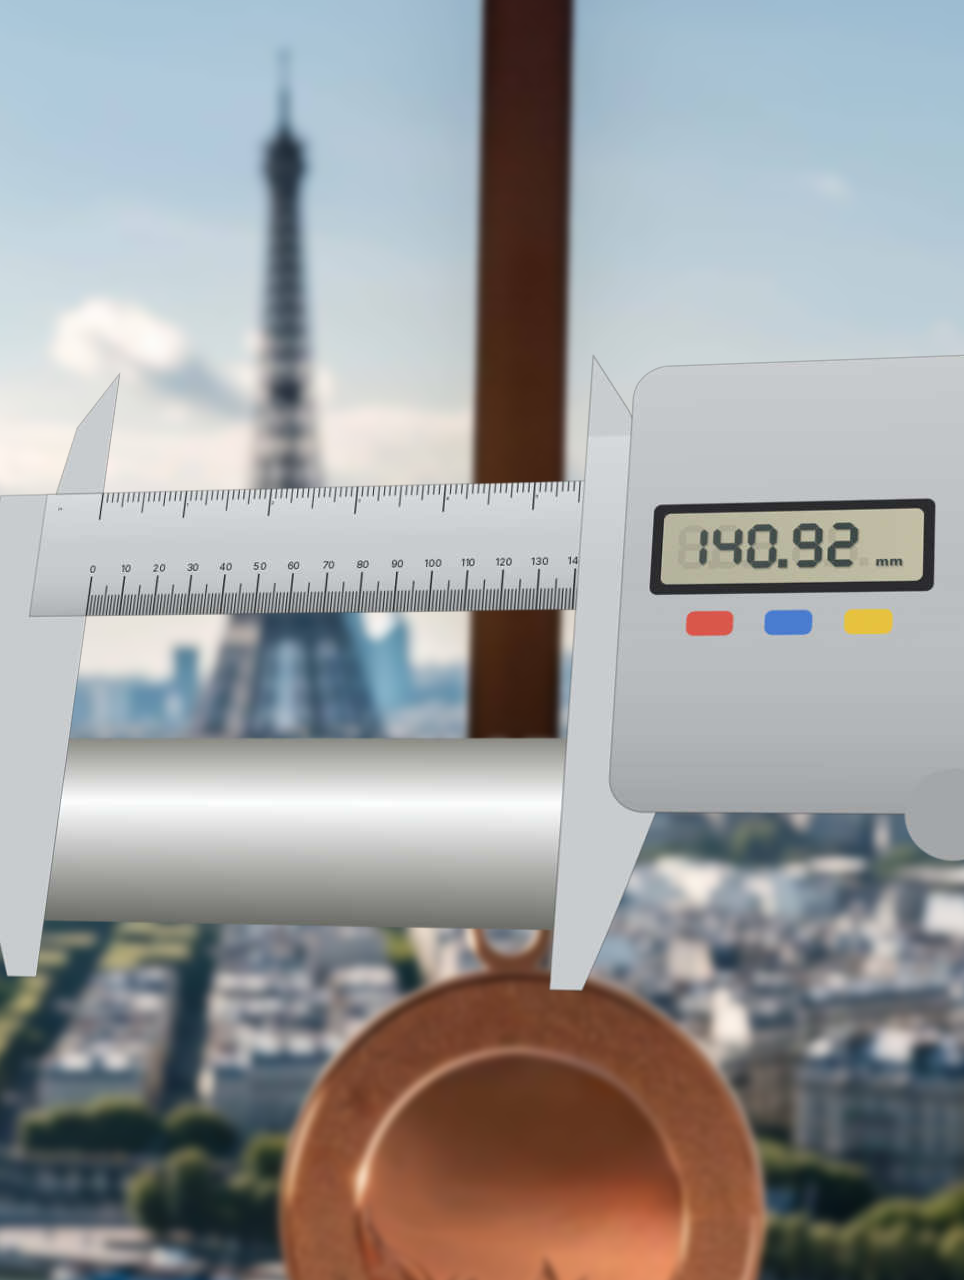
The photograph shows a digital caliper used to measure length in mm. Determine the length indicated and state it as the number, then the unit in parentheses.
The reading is 140.92 (mm)
